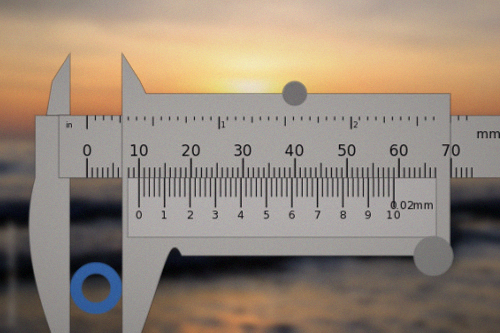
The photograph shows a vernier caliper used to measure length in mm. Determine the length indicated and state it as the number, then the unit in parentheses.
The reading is 10.0 (mm)
